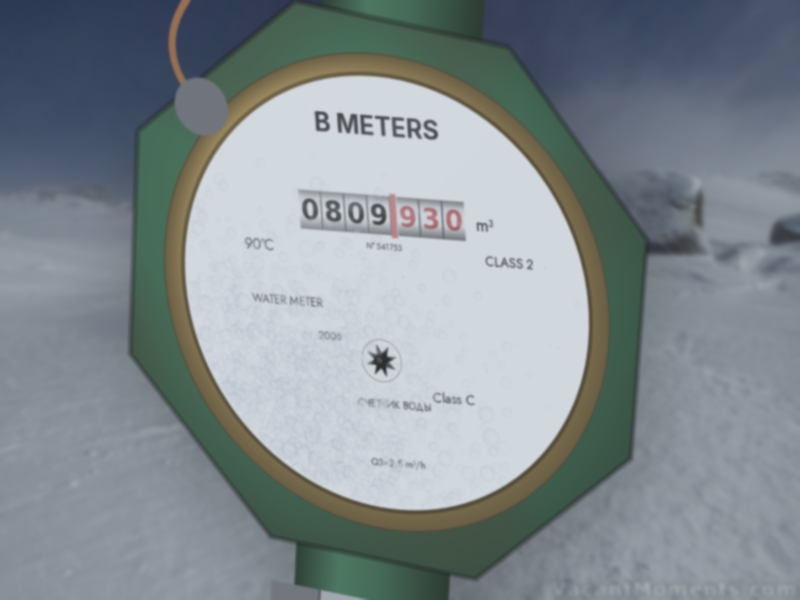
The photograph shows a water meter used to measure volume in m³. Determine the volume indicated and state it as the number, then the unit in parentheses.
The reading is 809.930 (m³)
